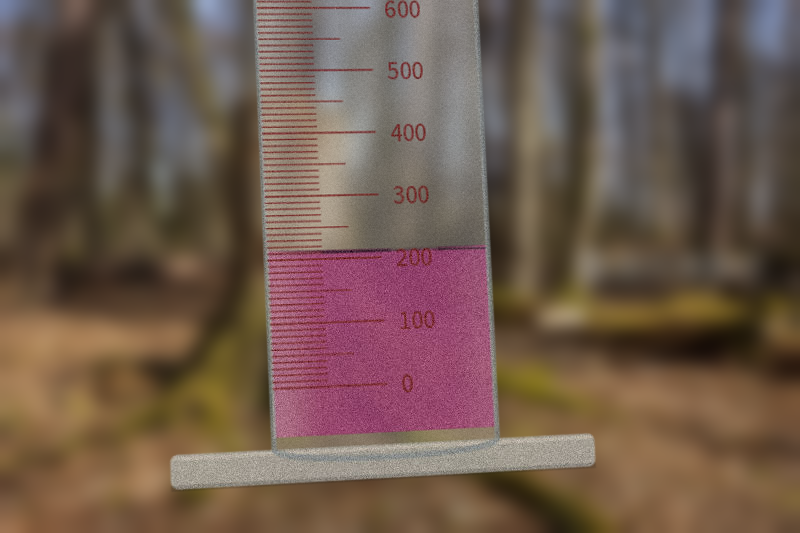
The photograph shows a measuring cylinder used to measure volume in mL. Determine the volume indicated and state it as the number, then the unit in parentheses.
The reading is 210 (mL)
